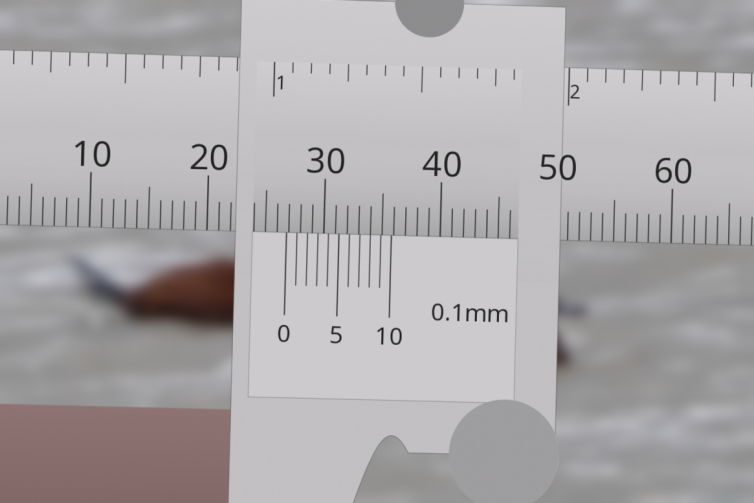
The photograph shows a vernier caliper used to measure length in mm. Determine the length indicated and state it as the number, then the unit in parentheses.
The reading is 26.8 (mm)
